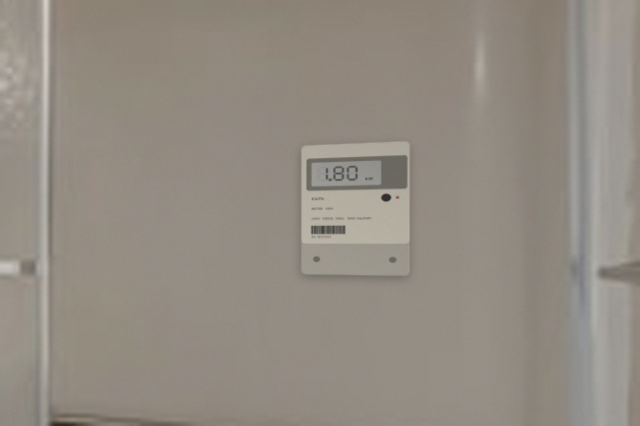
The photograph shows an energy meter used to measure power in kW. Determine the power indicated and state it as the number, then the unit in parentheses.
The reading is 1.80 (kW)
